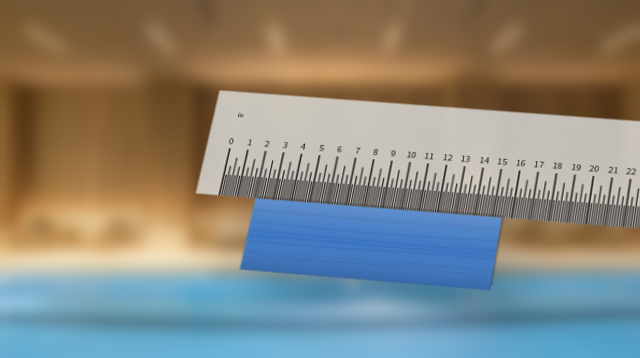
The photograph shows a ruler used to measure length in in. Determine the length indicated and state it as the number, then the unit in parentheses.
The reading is 13.5 (in)
